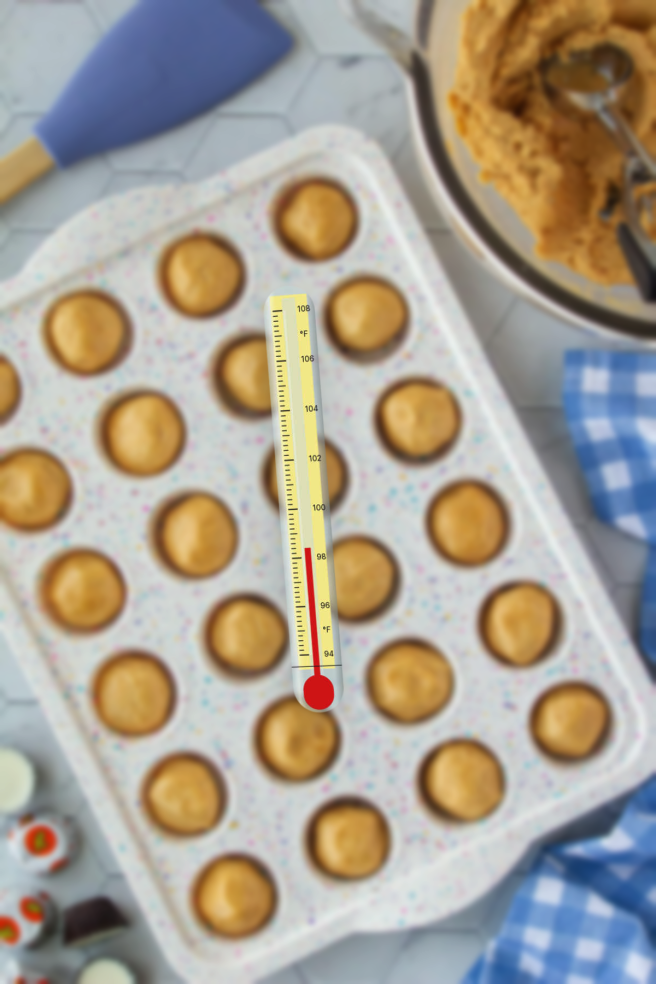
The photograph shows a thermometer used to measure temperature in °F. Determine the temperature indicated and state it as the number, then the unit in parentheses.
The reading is 98.4 (°F)
